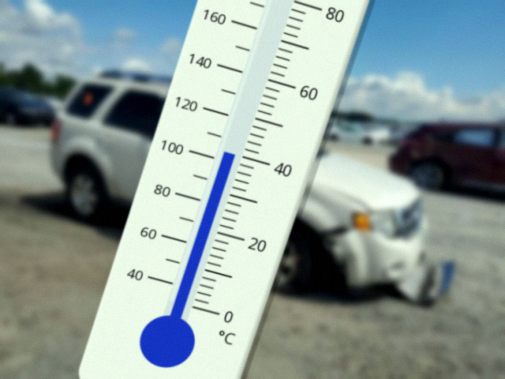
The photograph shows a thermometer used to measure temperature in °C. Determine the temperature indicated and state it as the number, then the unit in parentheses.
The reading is 40 (°C)
